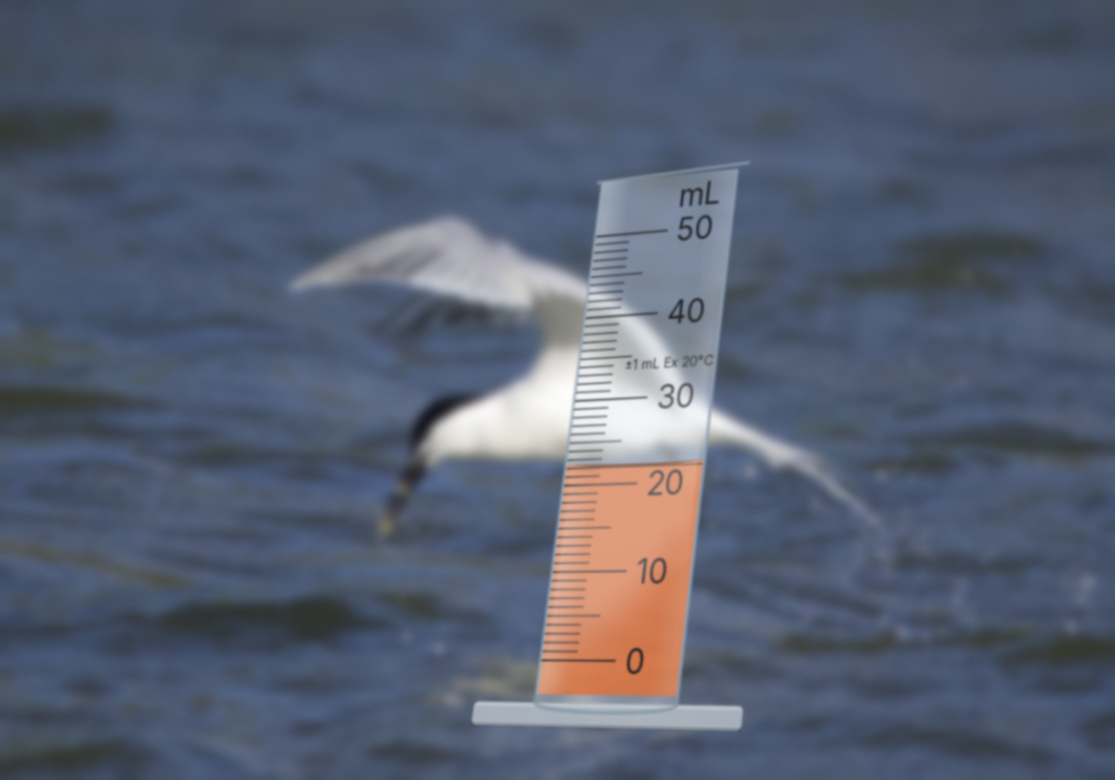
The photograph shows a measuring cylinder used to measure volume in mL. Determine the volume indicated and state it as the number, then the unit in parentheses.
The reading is 22 (mL)
